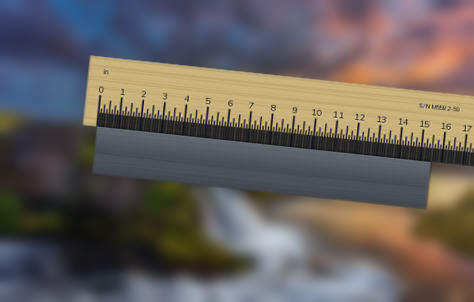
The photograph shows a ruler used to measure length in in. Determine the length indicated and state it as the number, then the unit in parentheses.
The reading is 15.5 (in)
